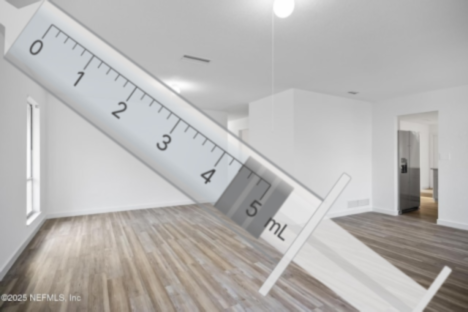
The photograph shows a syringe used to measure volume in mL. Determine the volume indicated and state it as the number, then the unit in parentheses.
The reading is 4.4 (mL)
